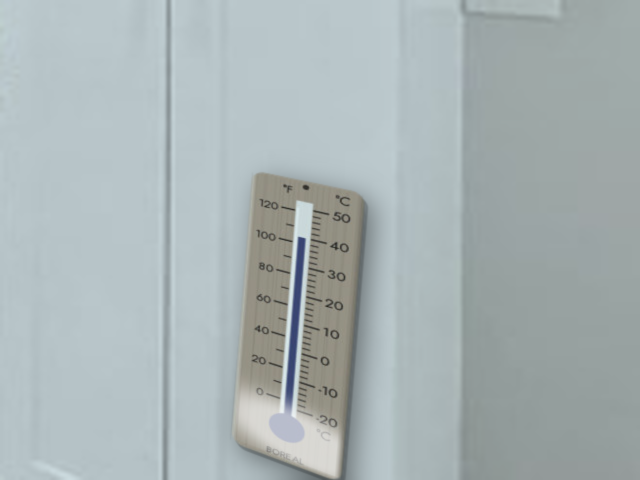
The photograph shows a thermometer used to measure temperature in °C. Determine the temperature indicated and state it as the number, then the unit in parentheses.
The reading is 40 (°C)
